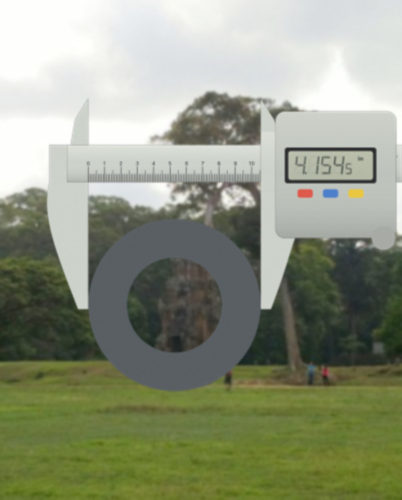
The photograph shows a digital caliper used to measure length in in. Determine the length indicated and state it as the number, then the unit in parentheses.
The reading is 4.1545 (in)
